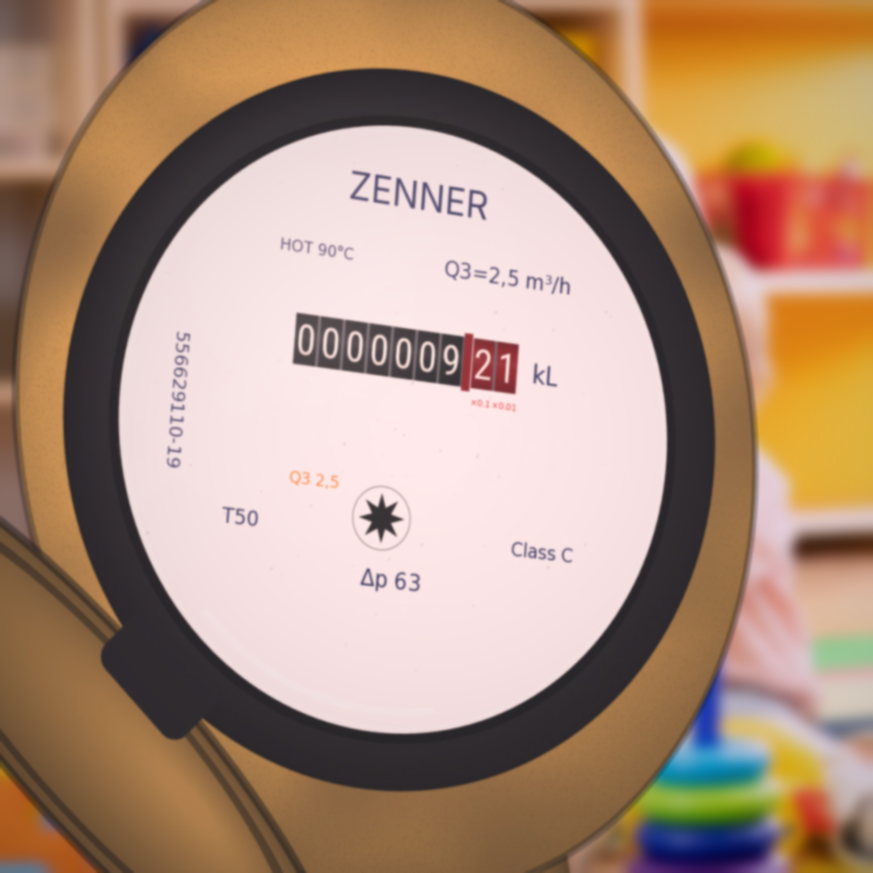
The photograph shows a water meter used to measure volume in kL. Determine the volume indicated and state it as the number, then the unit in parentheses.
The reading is 9.21 (kL)
